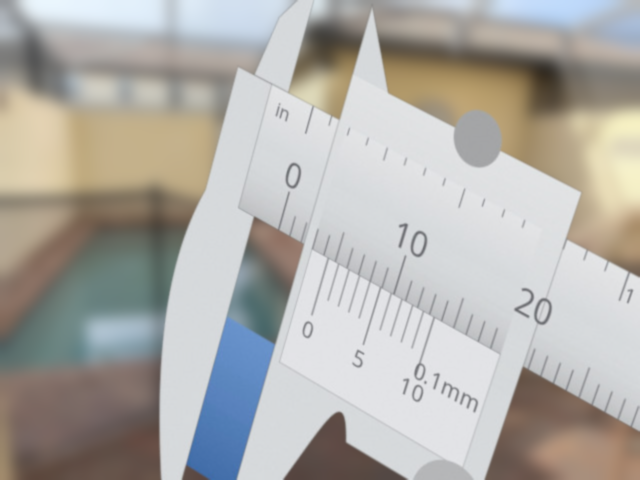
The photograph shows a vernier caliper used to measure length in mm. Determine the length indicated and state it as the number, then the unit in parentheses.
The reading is 4.4 (mm)
